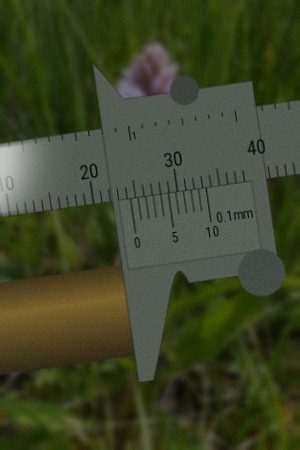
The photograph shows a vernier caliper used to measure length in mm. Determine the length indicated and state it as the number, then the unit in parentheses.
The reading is 24.4 (mm)
